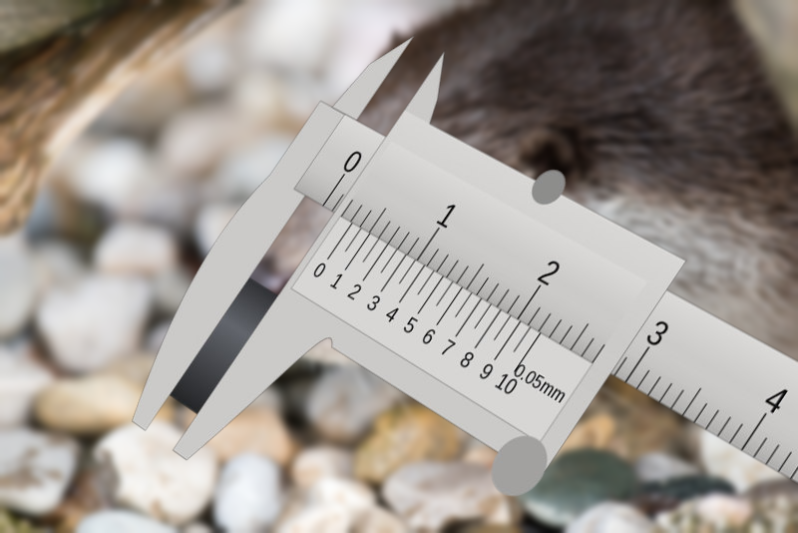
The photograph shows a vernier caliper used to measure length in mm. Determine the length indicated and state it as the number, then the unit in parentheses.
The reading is 3.2 (mm)
